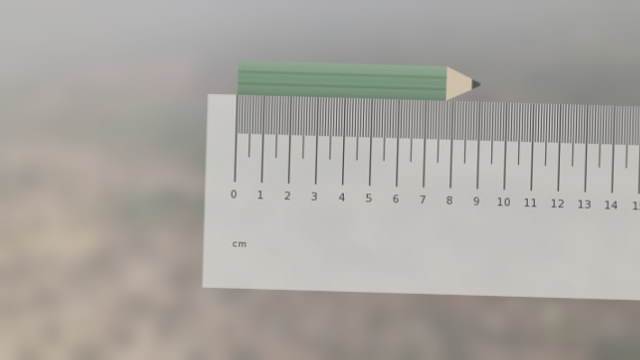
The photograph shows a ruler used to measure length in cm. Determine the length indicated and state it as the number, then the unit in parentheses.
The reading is 9 (cm)
